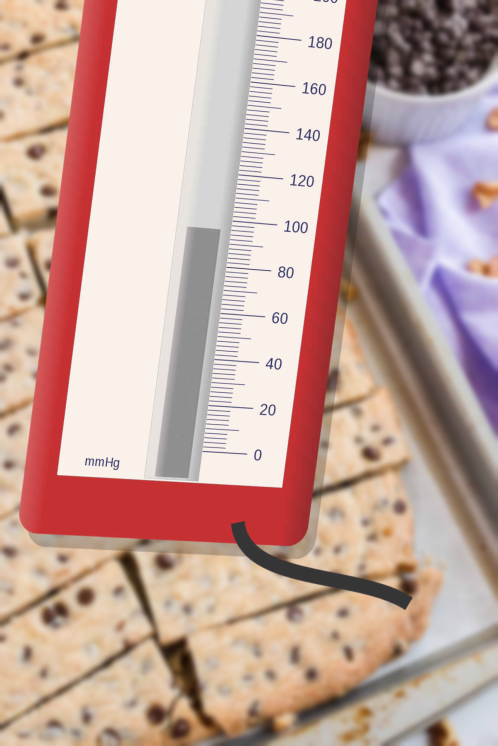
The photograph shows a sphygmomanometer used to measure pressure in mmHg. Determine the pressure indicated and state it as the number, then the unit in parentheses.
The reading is 96 (mmHg)
